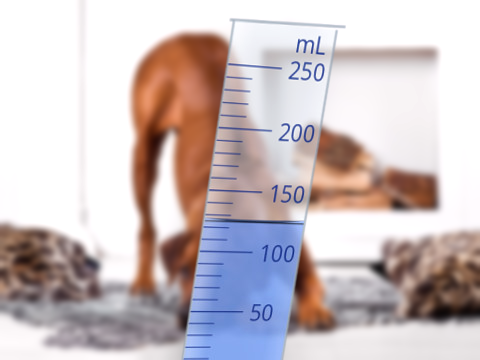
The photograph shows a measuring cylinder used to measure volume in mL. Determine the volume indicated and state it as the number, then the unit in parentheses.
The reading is 125 (mL)
